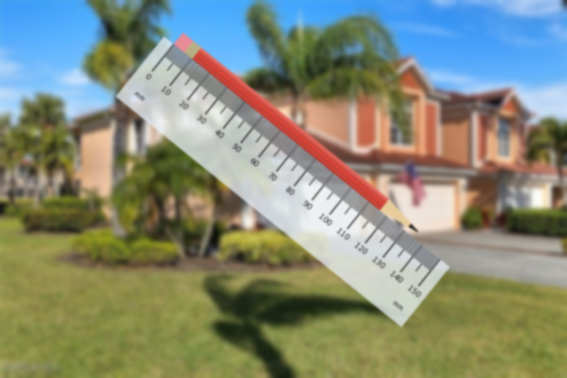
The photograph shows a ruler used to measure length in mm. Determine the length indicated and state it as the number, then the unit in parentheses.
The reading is 135 (mm)
